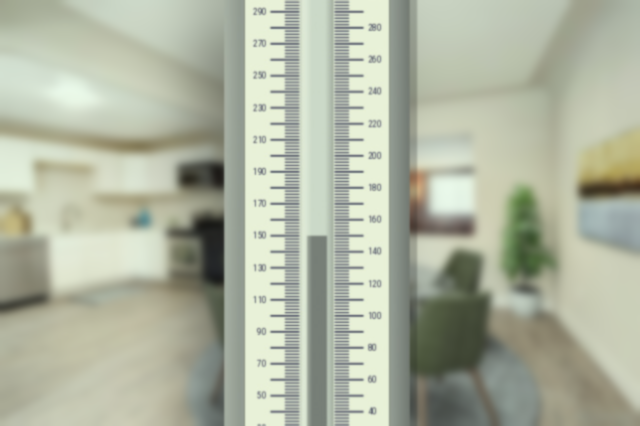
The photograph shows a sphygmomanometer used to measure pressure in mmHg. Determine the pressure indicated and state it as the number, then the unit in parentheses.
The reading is 150 (mmHg)
